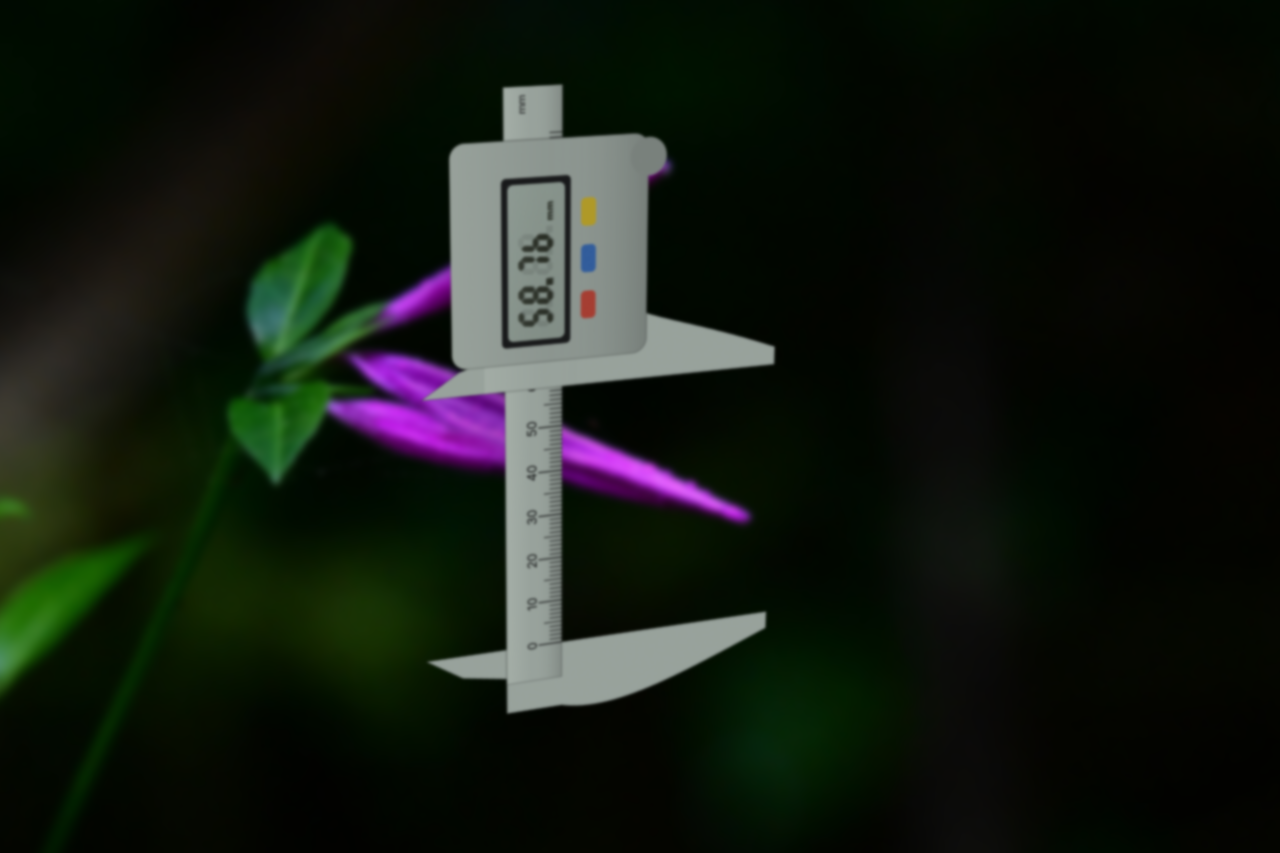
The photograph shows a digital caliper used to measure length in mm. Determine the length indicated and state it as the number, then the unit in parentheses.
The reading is 58.76 (mm)
